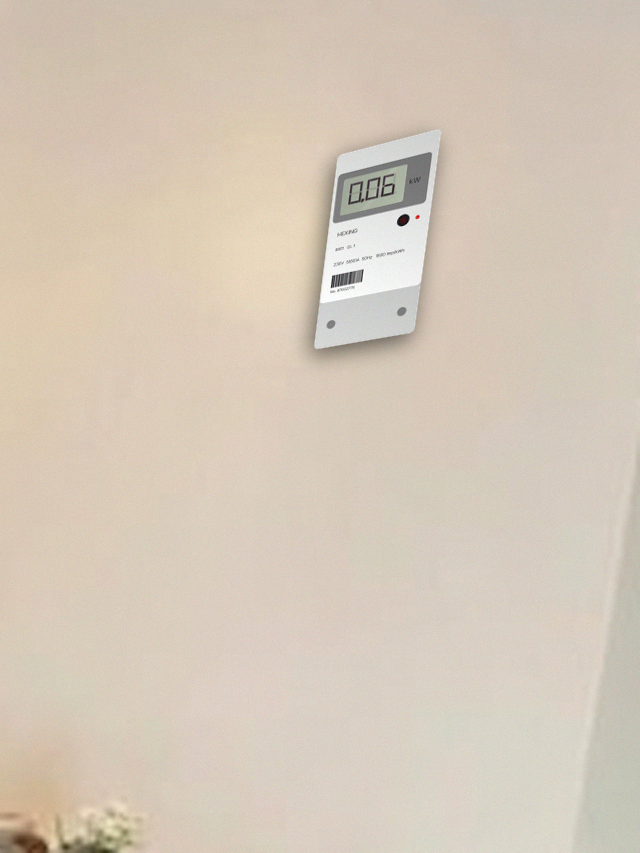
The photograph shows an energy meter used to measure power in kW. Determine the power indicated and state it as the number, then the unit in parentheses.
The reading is 0.06 (kW)
